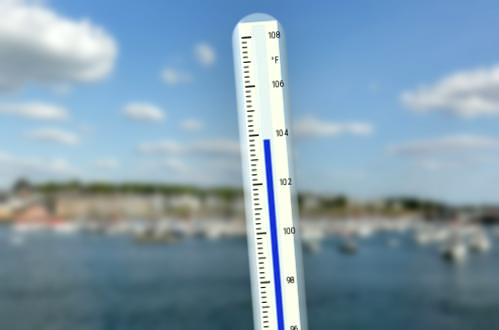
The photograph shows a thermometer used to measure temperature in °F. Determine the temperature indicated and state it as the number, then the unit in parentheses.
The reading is 103.8 (°F)
